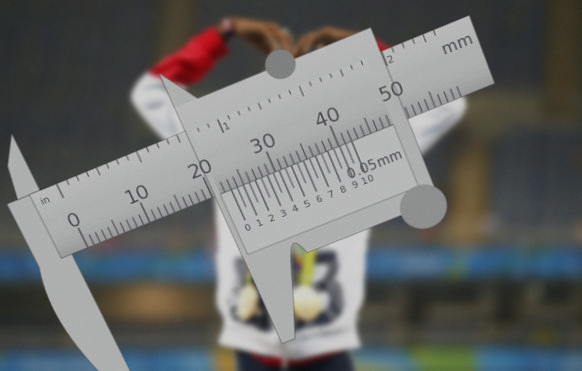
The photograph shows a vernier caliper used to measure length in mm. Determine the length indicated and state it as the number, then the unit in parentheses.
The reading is 23.0 (mm)
